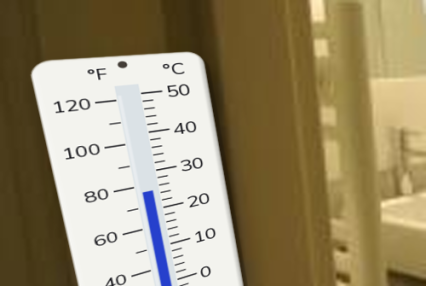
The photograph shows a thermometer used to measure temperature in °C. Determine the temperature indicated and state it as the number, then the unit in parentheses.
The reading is 25 (°C)
